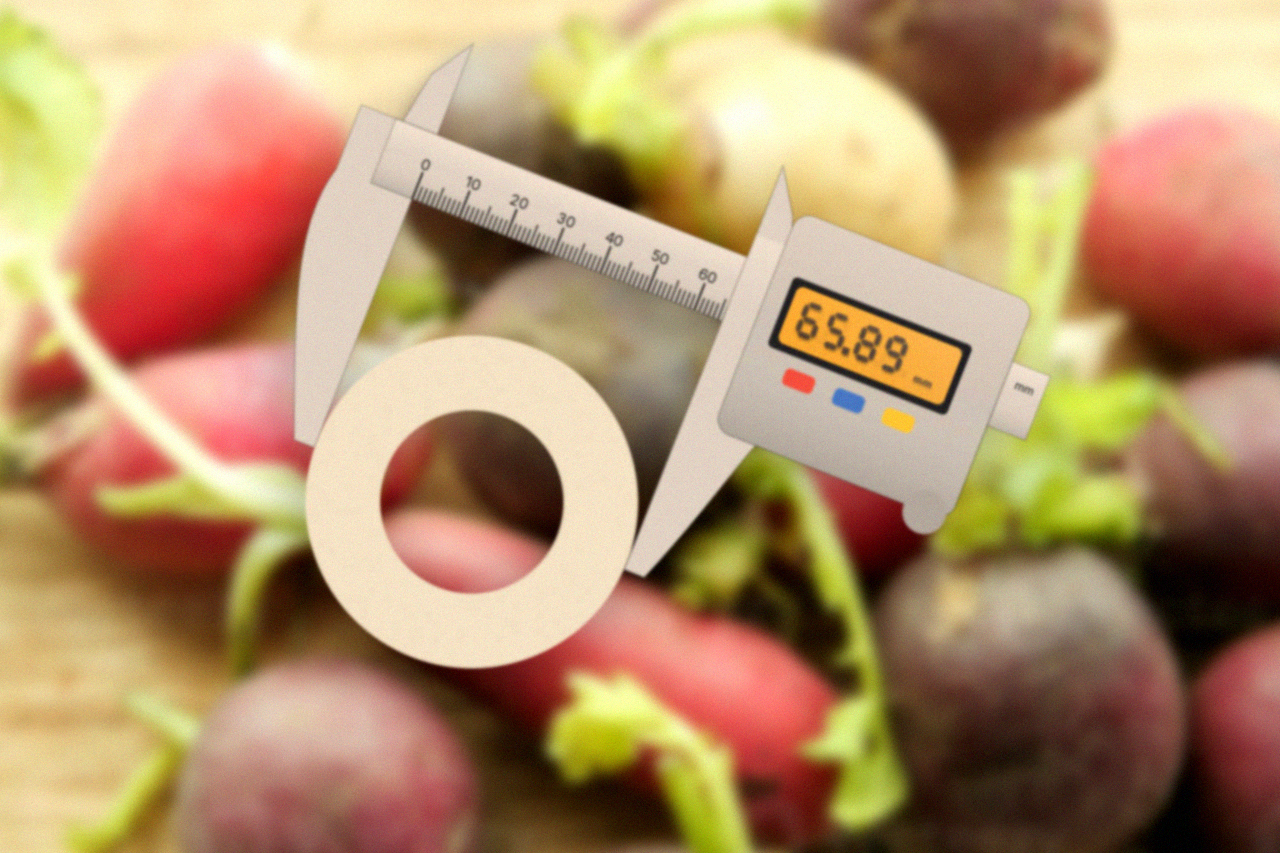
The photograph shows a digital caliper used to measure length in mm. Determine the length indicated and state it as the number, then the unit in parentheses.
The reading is 65.89 (mm)
